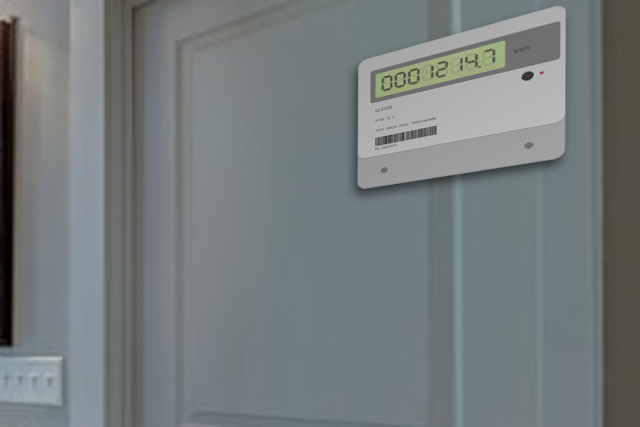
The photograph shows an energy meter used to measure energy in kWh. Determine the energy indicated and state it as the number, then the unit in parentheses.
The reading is 1214.7 (kWh)
